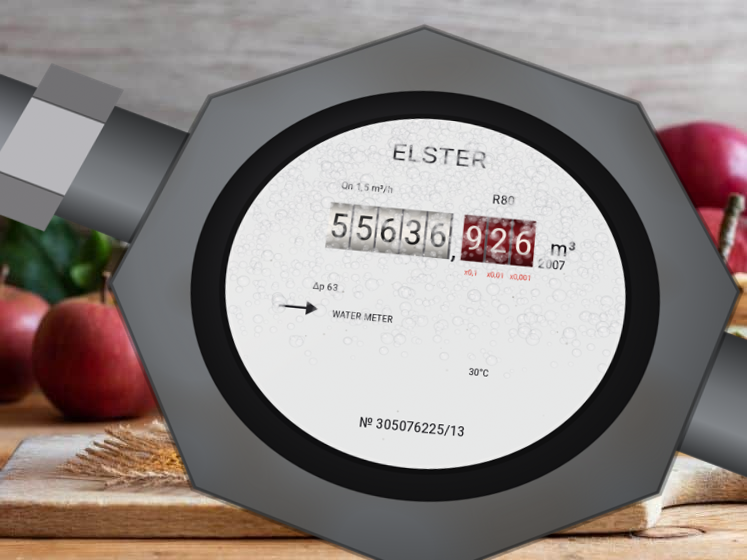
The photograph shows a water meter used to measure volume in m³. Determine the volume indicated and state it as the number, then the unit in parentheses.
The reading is 55636.926 (m³)
